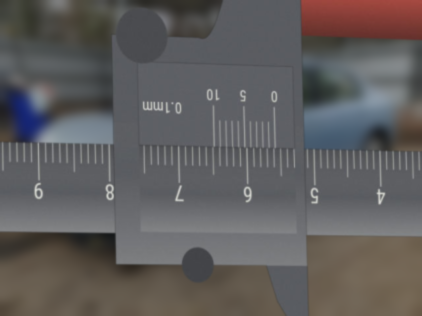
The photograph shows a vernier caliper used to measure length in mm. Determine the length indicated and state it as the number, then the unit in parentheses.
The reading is 55.8 (mm)
